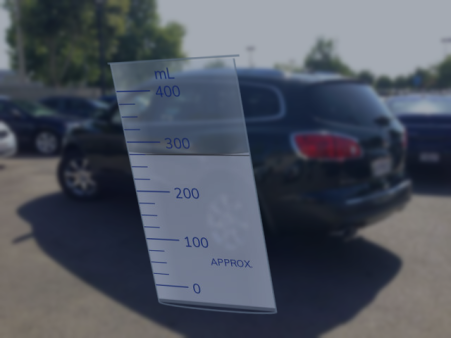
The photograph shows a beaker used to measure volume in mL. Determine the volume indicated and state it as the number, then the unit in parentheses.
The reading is 275 (mL)
